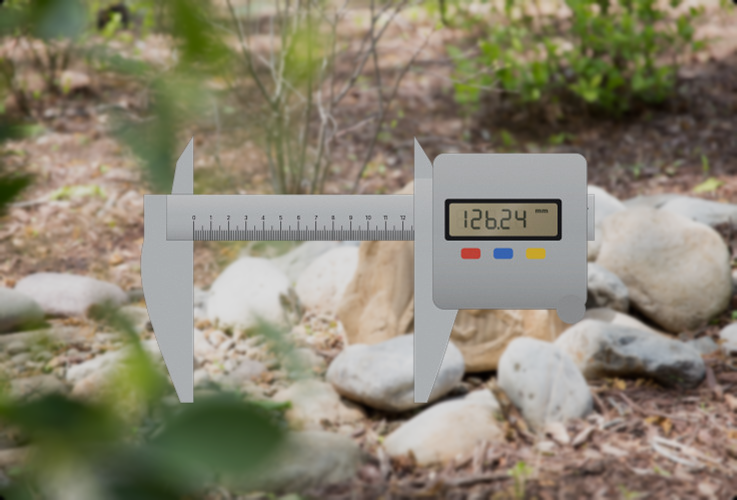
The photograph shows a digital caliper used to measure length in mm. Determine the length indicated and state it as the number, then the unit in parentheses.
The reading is 126.24 (mm)
